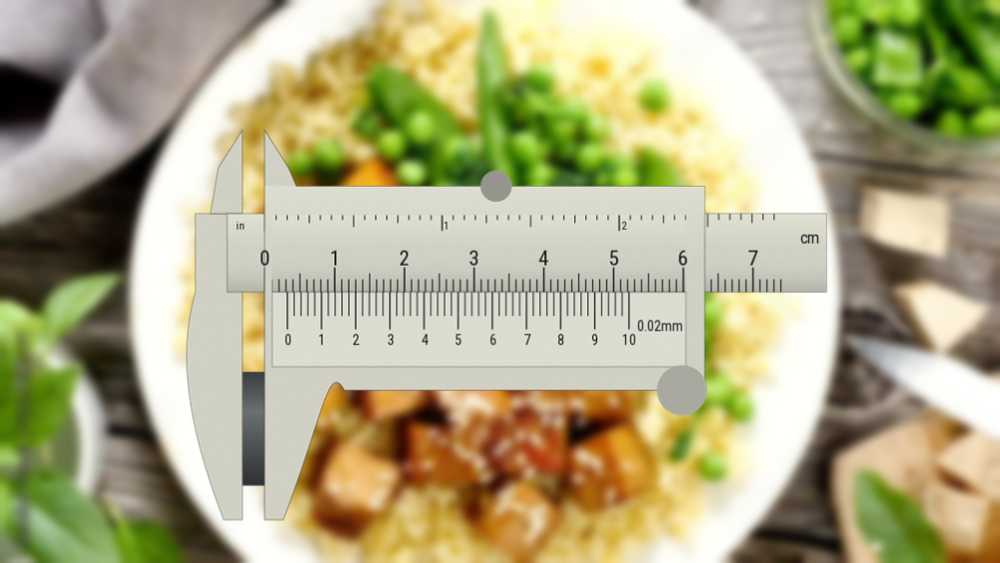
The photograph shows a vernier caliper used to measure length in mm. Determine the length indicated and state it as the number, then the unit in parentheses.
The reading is 3.2 (mm)
